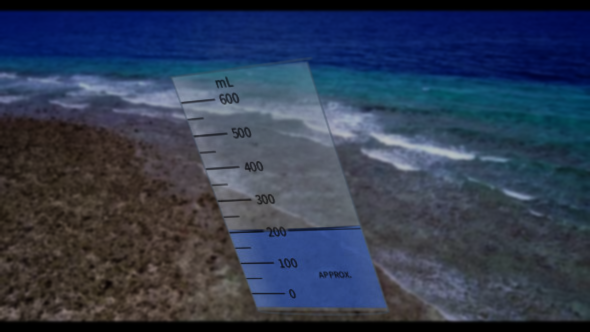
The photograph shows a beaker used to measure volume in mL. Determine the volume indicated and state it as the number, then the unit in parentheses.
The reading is 200 (mL)
